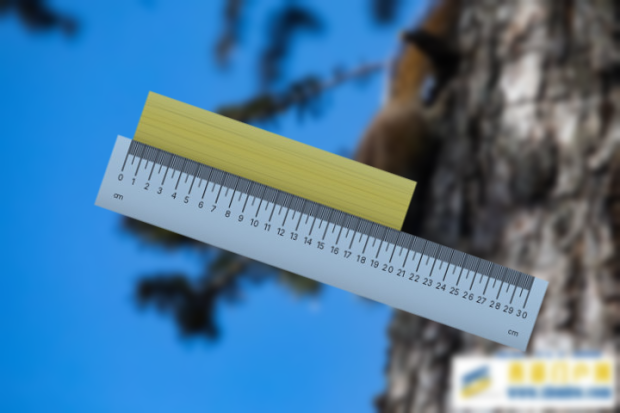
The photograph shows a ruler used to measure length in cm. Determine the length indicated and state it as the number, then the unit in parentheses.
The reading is 20 (cm)
